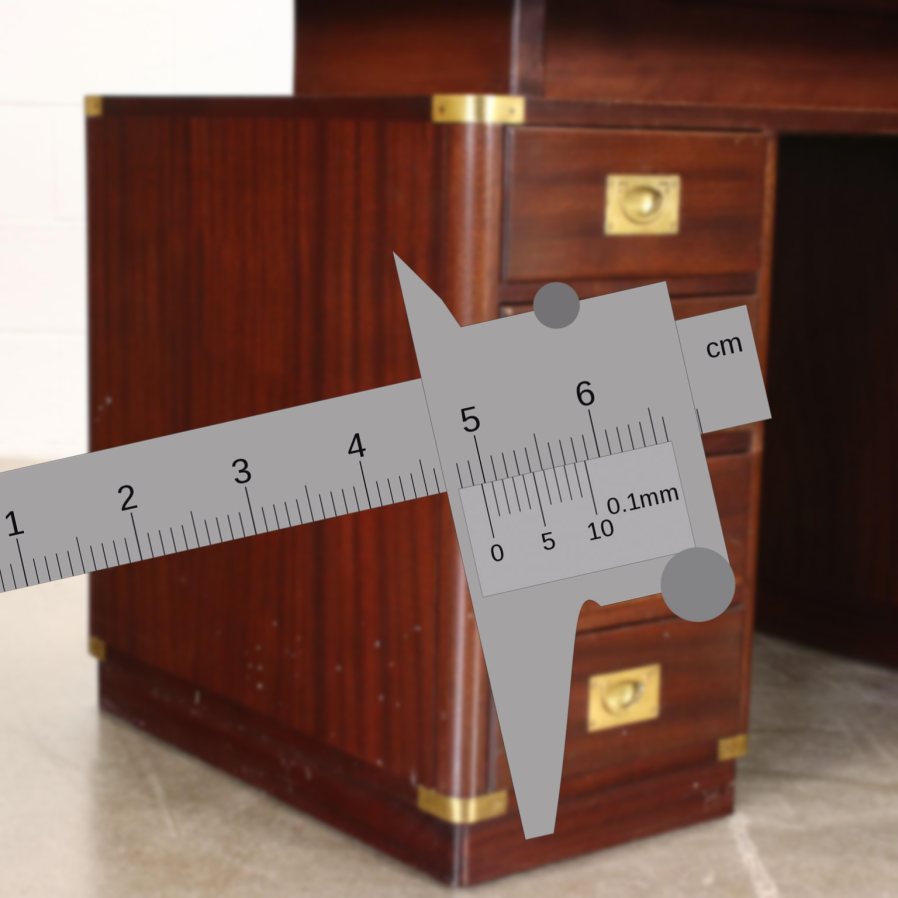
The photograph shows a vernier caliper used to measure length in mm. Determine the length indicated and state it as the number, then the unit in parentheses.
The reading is 49.7 (mm)
